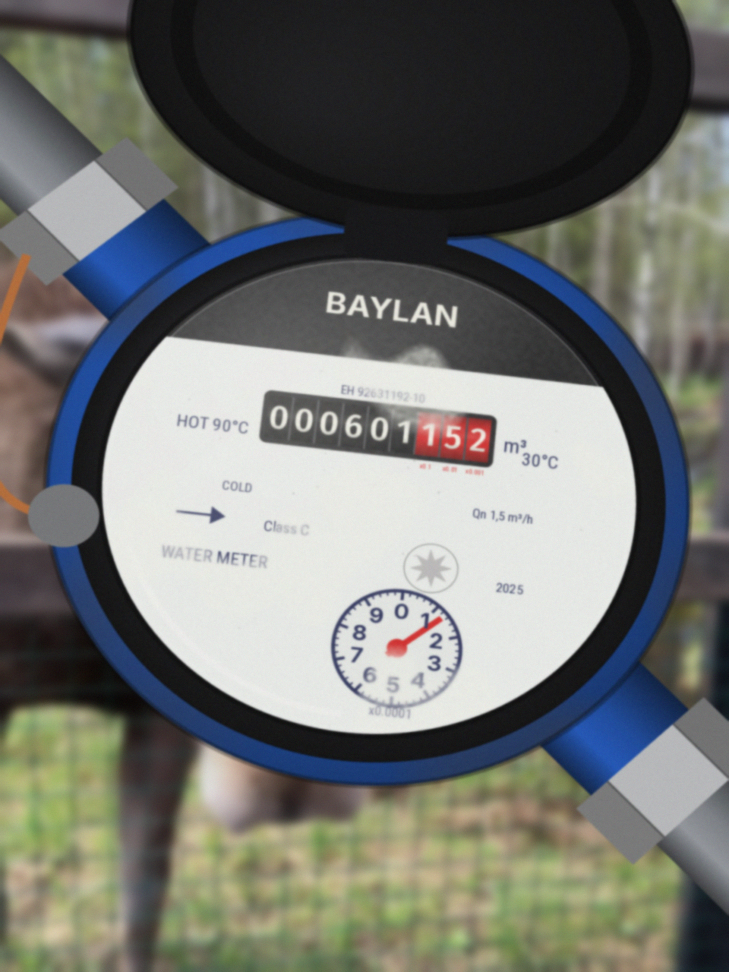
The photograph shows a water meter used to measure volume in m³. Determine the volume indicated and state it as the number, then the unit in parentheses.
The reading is 601.1521 (m³)
